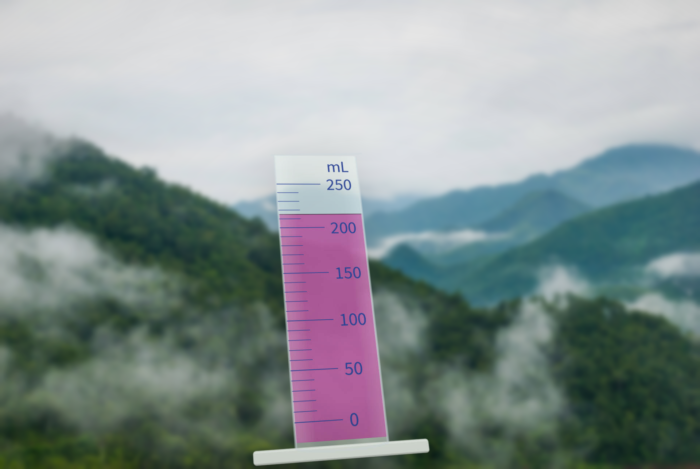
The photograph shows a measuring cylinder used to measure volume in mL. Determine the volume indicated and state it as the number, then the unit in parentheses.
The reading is 215 (mL)
